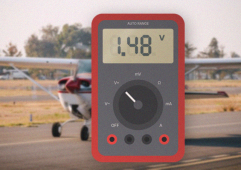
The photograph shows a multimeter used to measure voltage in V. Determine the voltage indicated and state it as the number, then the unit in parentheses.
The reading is 1.48 (V)
